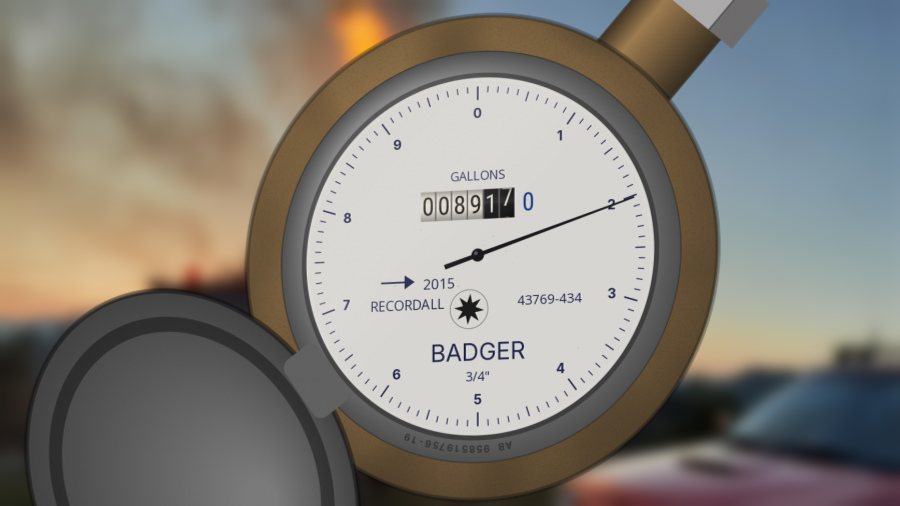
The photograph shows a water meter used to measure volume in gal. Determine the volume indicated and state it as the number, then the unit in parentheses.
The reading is 89172.0 (gal)
